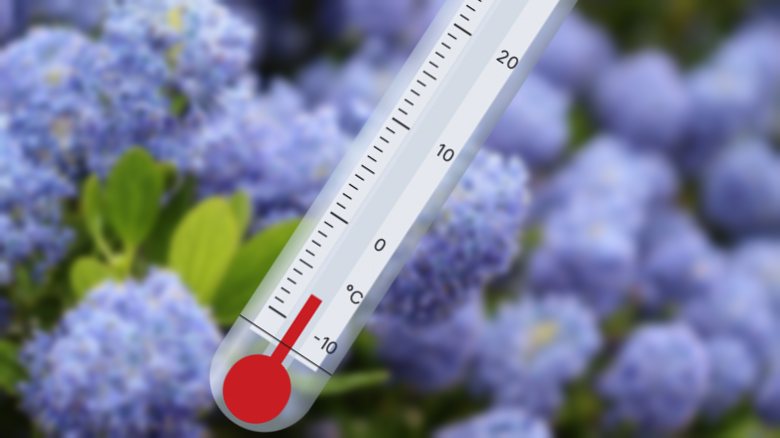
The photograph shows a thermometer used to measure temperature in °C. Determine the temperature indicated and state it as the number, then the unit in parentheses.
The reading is -7 (°C)
